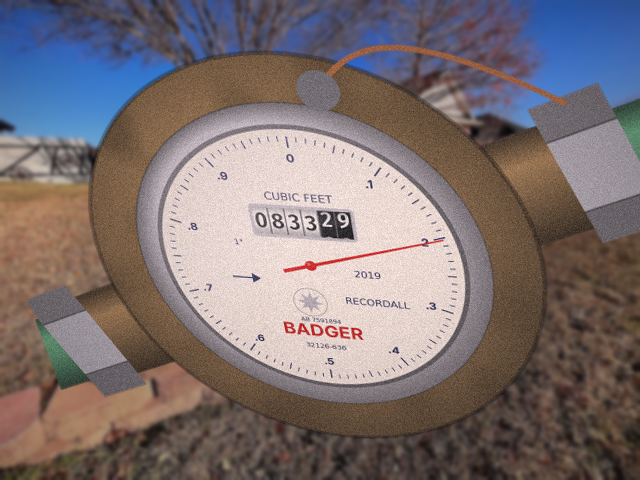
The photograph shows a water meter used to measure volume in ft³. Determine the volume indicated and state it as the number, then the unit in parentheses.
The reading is 83329.20 (ft³)
